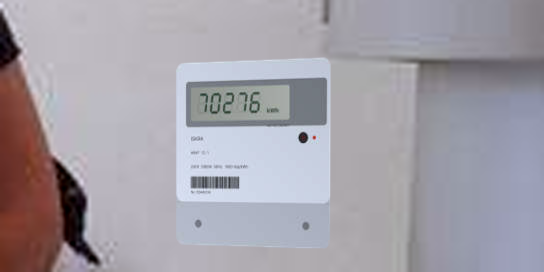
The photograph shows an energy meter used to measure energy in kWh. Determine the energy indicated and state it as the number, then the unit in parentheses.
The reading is 70276 (kWh)
